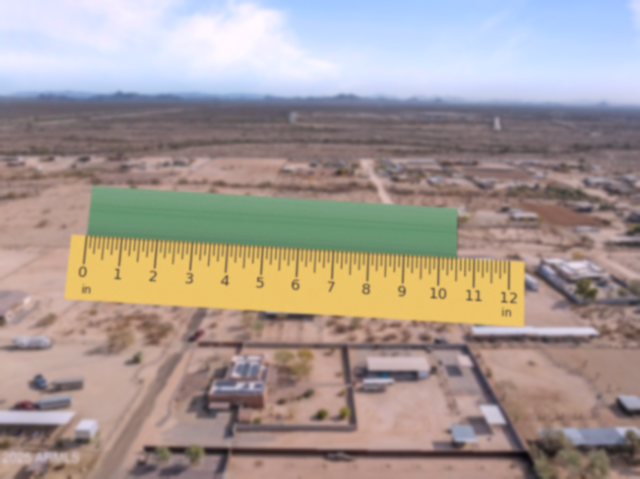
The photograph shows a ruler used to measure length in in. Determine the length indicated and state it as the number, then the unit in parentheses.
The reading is 10.5 (in)
